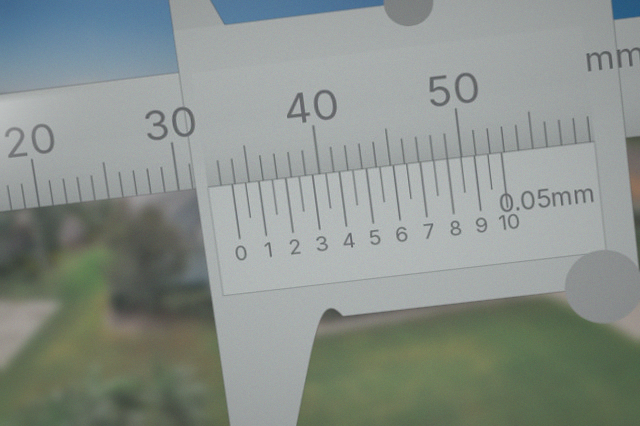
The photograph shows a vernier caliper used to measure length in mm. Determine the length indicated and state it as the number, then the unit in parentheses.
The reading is 33.8 (mm)
